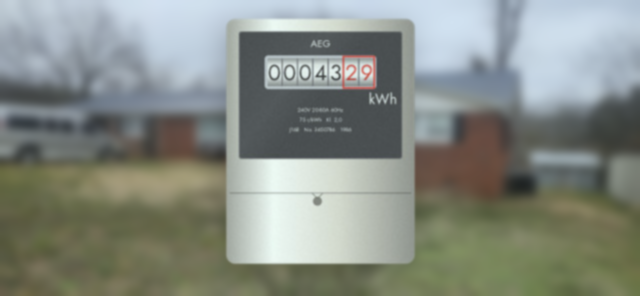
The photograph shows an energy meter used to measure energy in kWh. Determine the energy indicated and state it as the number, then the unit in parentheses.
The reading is 43.29 (kWh)
